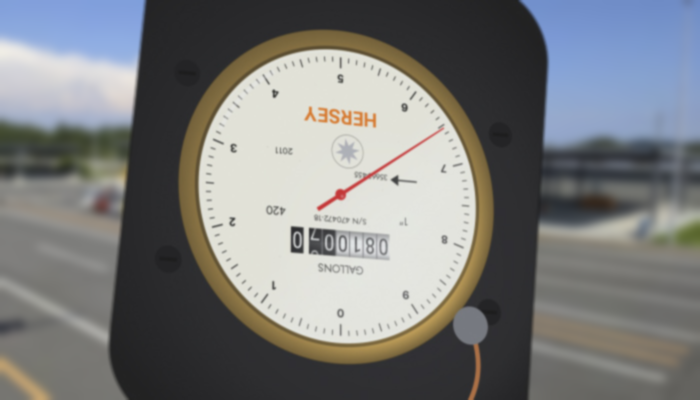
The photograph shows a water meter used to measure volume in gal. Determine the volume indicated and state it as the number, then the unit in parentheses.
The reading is 810066.5 (gal)
